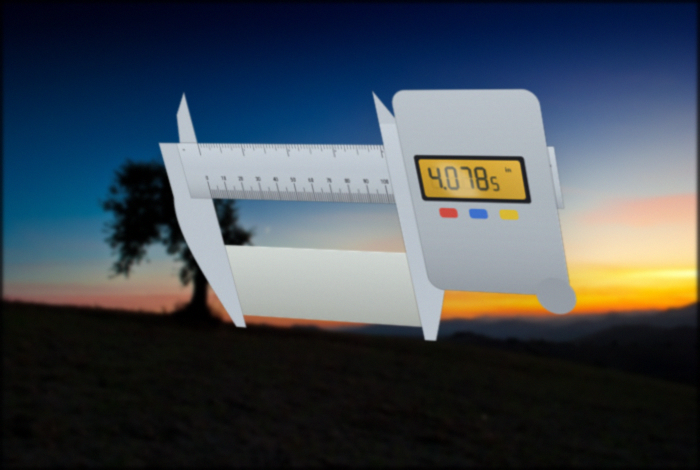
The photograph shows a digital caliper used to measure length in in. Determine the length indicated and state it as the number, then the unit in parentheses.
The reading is 4.0785 (in)
